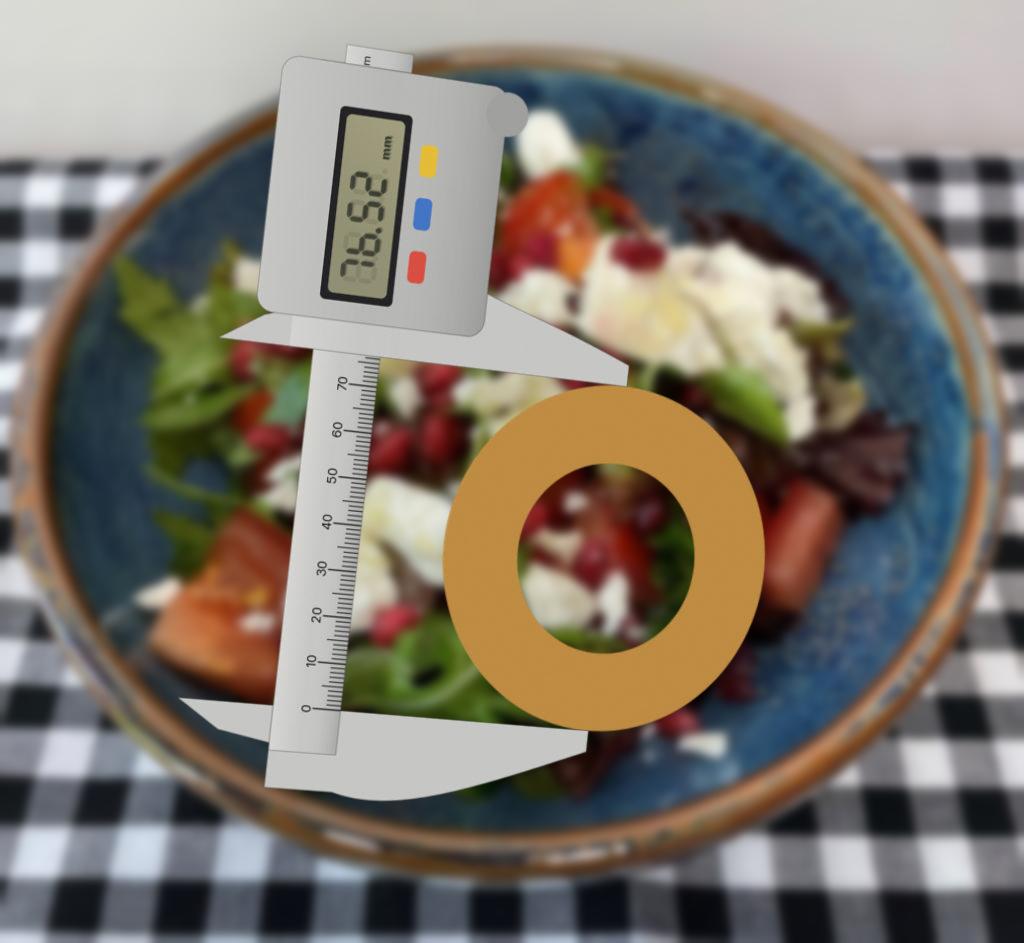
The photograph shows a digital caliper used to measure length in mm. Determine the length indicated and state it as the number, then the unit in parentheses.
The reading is 76.52 (mm)
